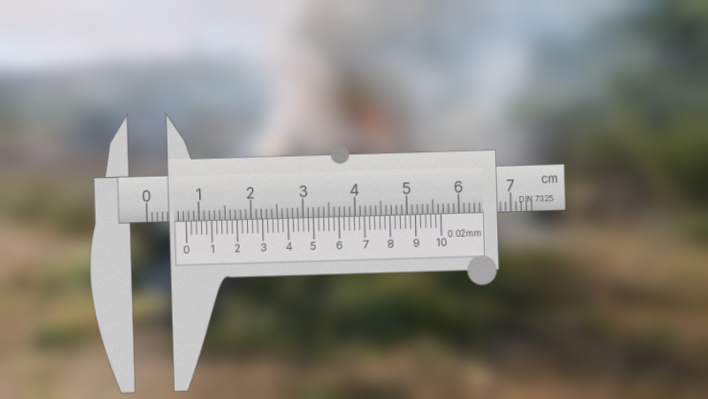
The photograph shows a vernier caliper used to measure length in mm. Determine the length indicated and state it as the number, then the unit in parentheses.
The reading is 7.5 (mm)
